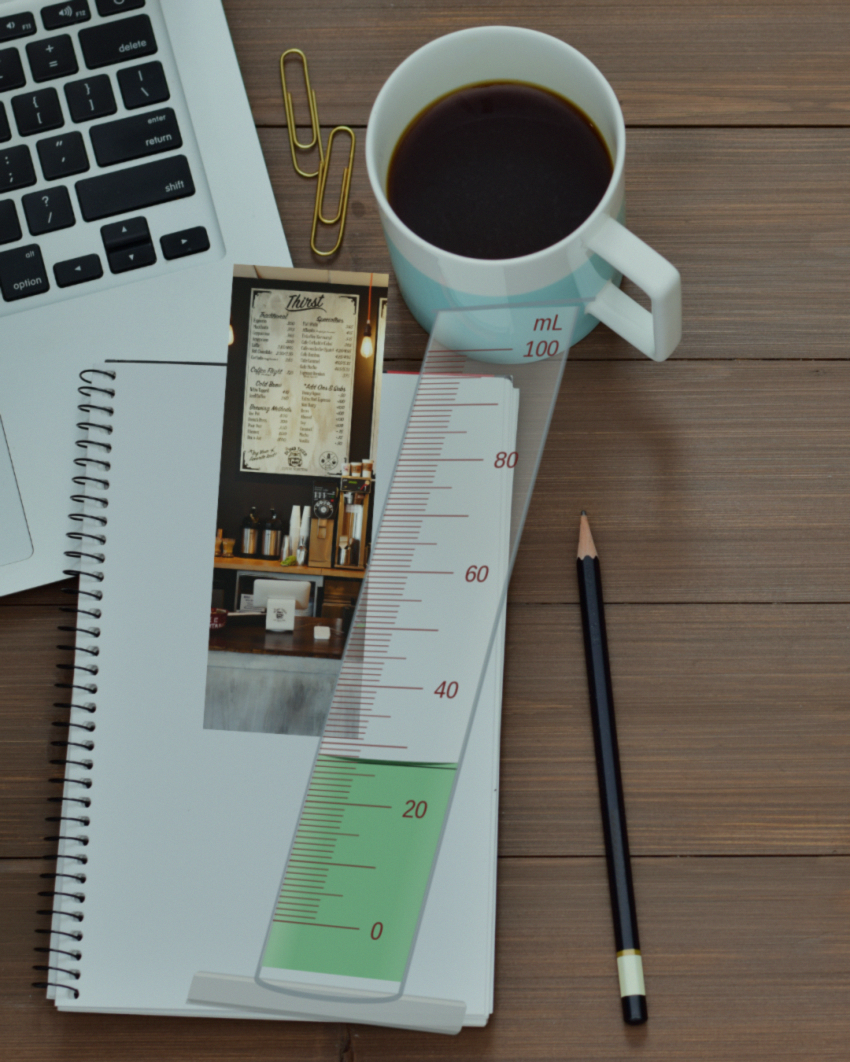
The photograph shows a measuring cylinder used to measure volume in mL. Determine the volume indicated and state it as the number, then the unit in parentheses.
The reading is 27 (mL)
